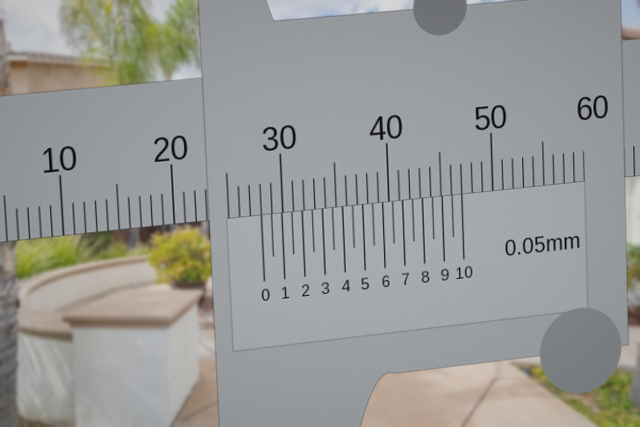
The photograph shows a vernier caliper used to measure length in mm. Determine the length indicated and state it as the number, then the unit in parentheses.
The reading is 28.0 (mm)
